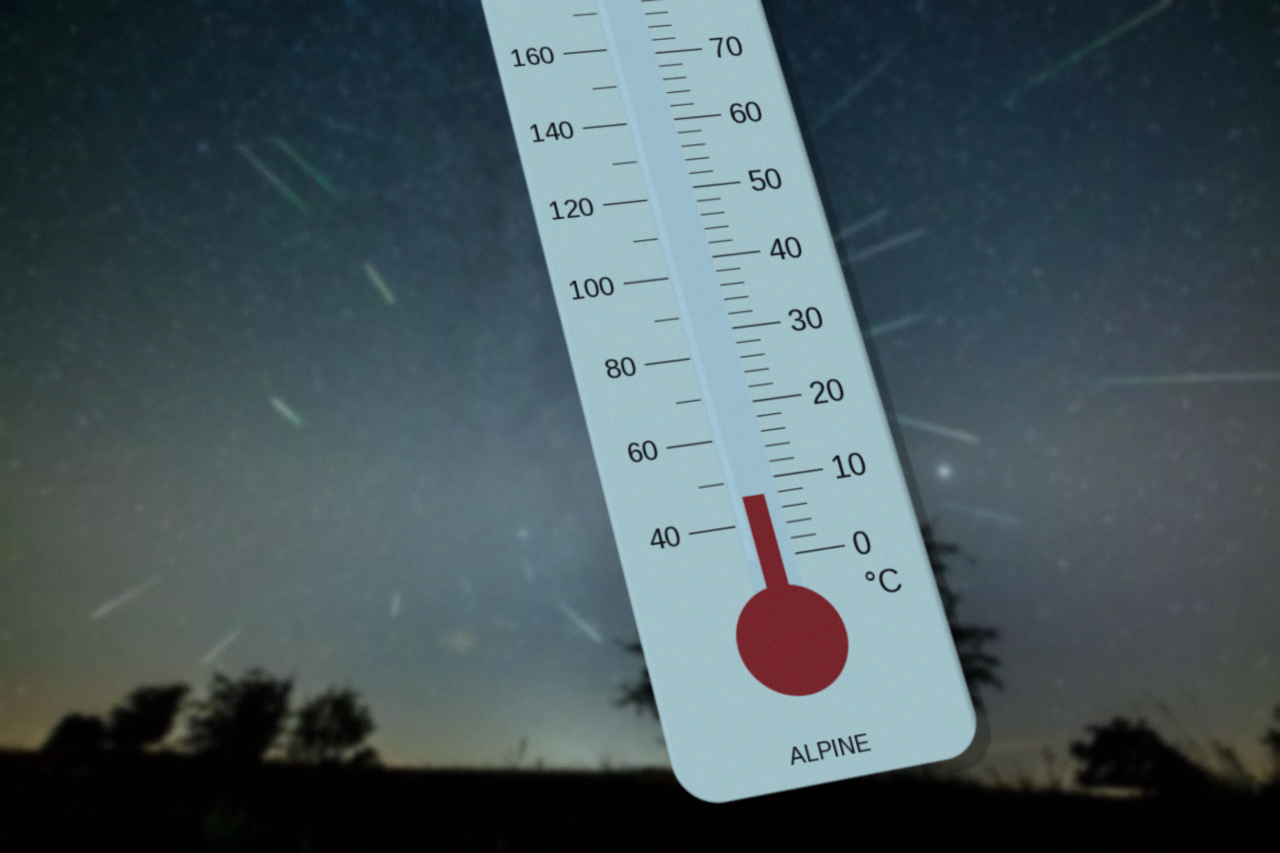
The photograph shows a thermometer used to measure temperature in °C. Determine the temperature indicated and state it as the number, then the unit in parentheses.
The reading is 8 (°C)
